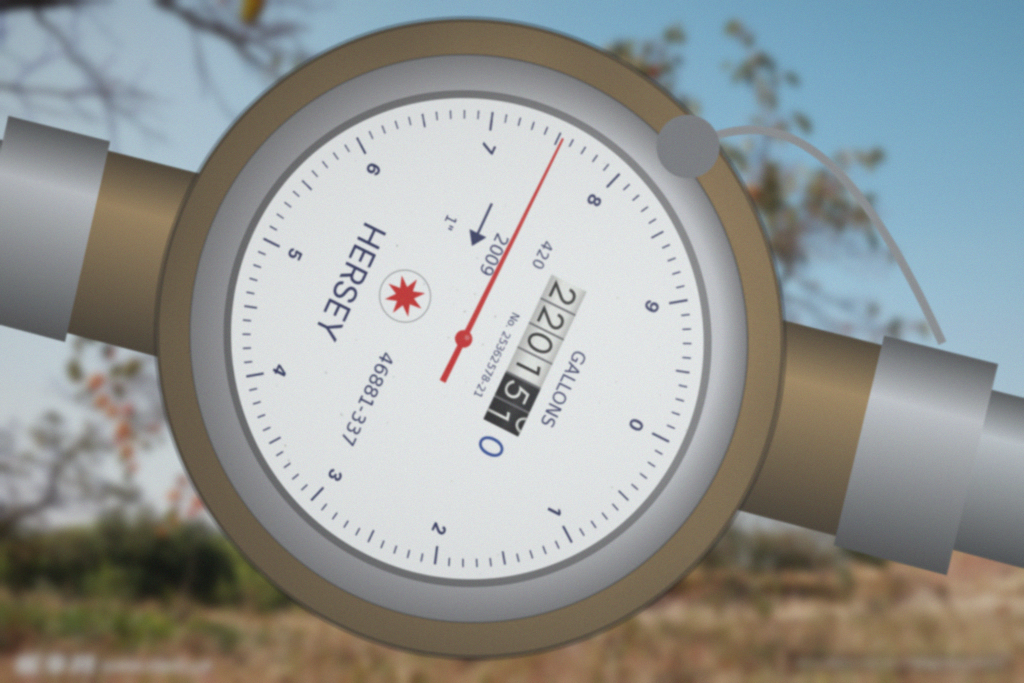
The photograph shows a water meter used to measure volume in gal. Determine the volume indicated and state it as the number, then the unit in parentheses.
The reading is 2201507.5 (gal)
